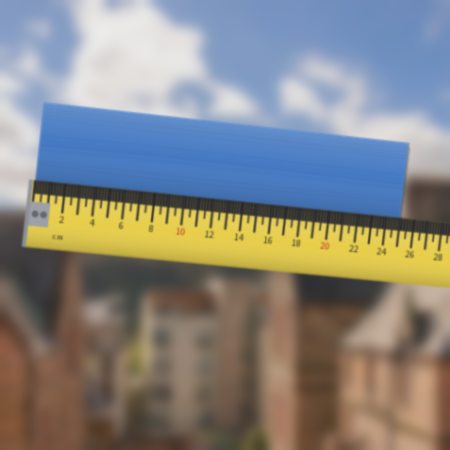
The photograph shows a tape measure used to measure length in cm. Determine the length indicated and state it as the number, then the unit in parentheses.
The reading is 25 (cm)
